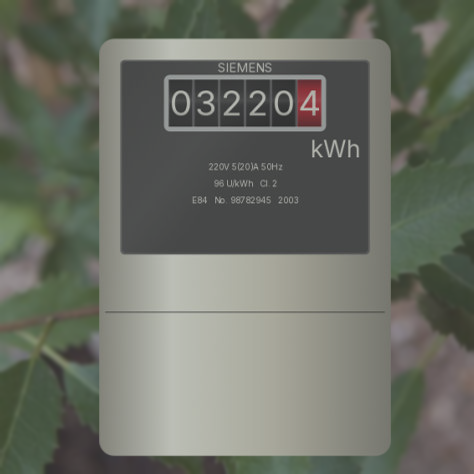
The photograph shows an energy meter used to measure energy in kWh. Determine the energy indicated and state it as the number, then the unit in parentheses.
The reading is 3220.4 (kWh)
